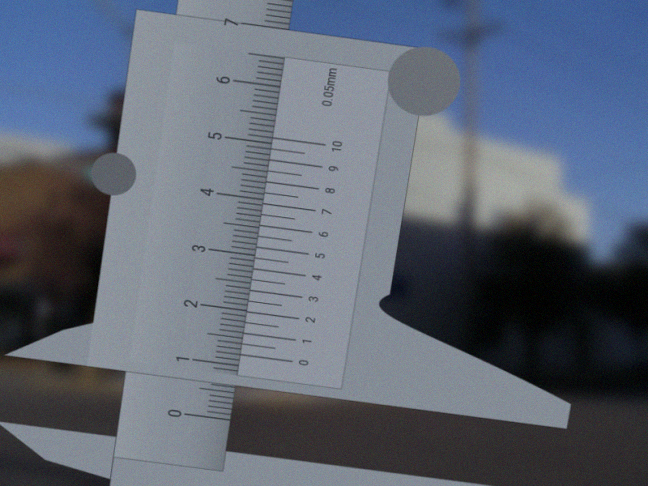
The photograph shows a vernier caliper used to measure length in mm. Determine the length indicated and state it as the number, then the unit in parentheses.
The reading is 12.0 (mm)
